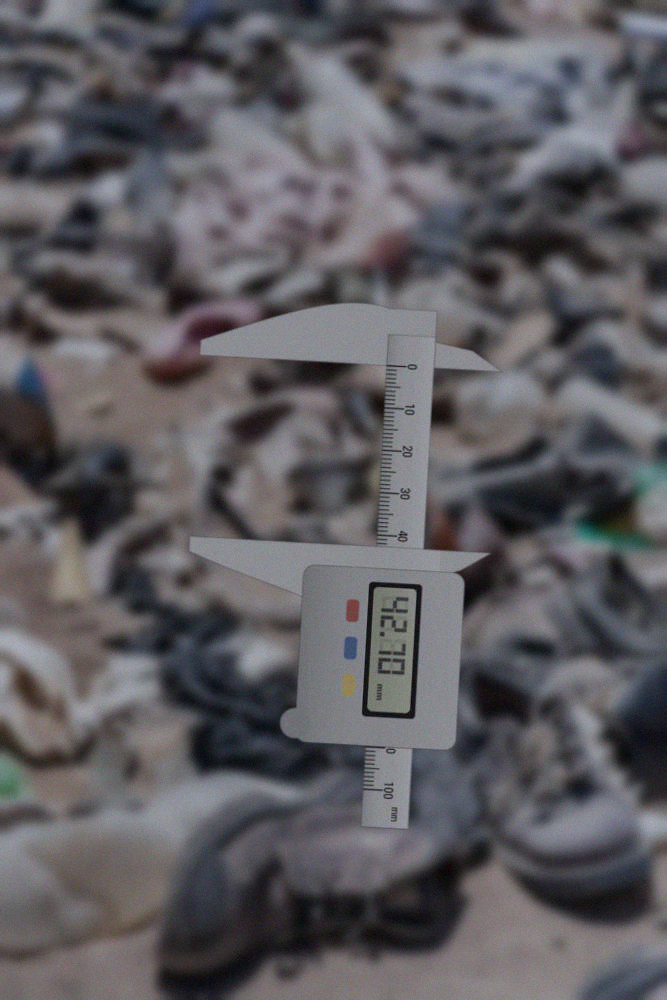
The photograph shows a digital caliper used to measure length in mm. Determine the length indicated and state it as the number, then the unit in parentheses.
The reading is 42.70 (mm)
